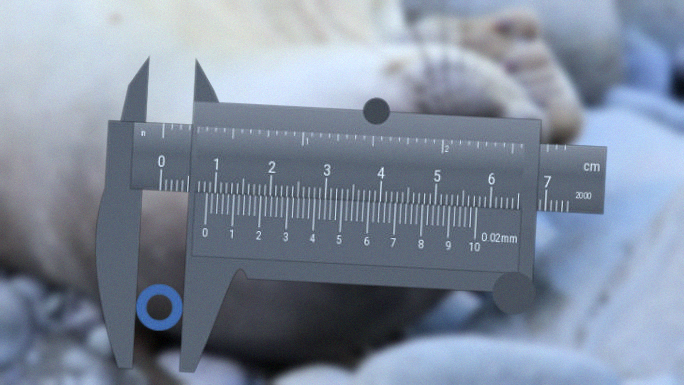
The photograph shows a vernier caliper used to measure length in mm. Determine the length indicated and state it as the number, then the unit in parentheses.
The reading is 8.5 (mm)
